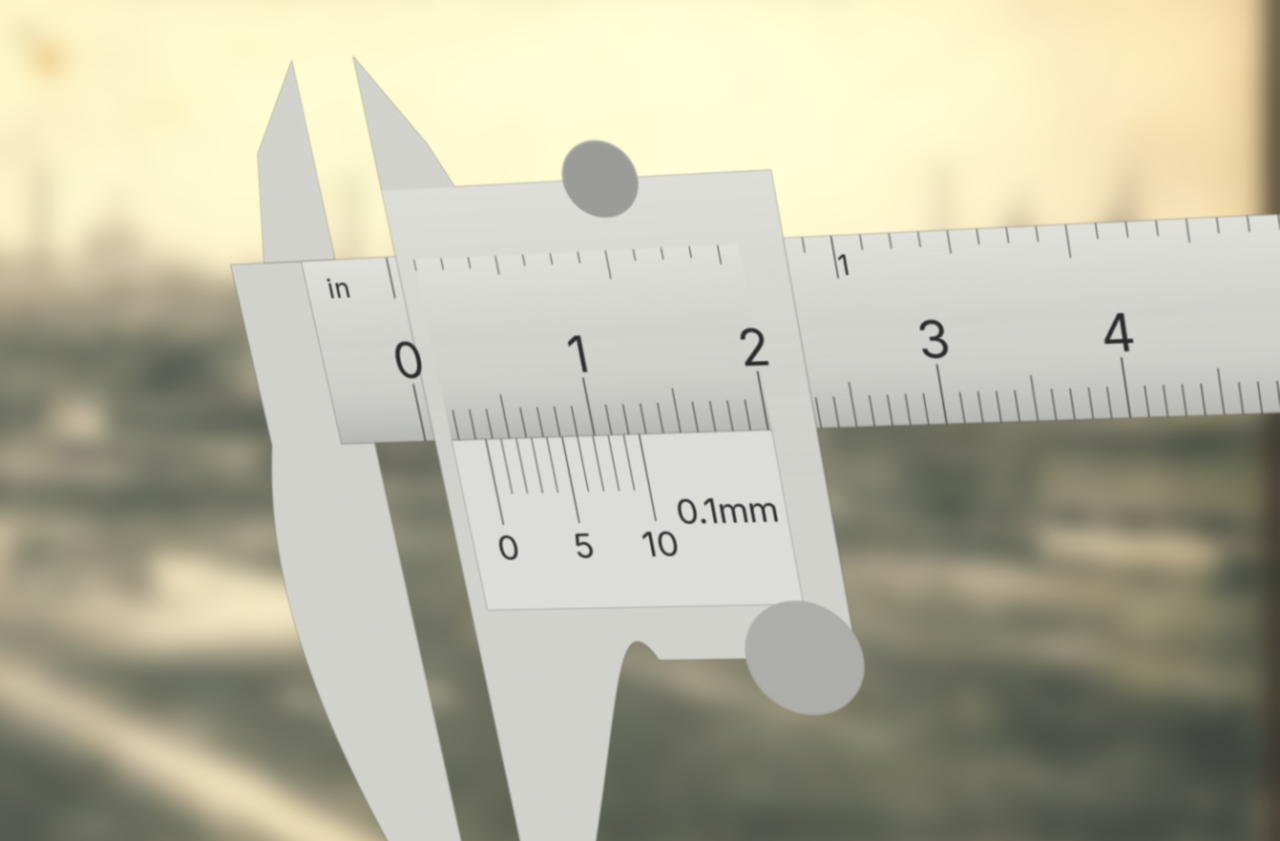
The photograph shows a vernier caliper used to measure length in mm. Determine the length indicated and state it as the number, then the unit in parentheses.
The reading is 3.6 (mm)
